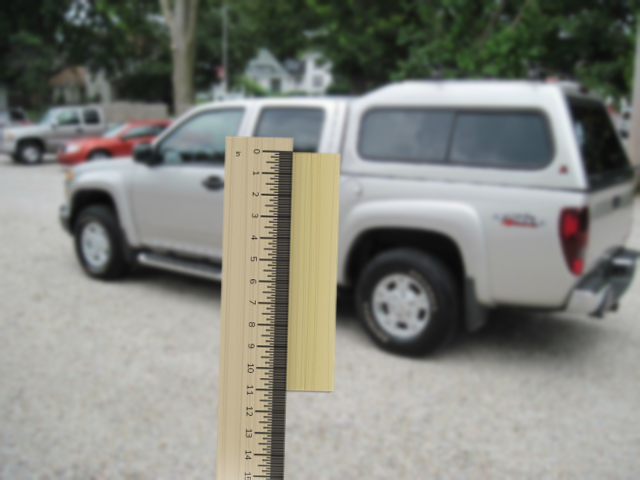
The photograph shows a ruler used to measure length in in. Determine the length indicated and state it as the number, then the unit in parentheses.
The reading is 11 (in)
